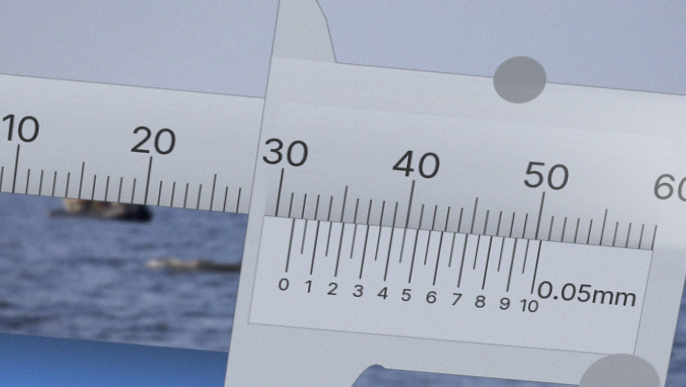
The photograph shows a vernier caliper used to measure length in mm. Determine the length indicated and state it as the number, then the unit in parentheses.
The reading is 31.4 (mm)
